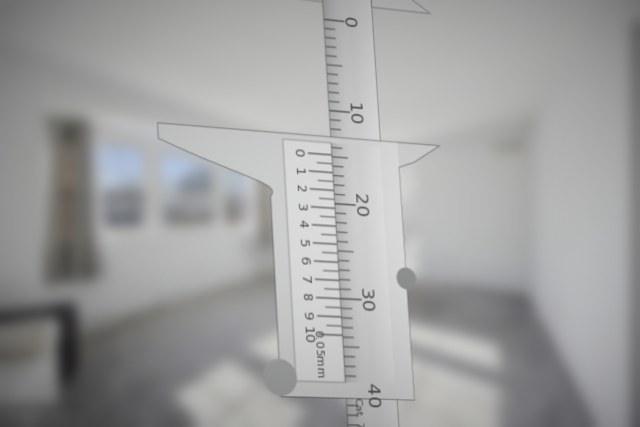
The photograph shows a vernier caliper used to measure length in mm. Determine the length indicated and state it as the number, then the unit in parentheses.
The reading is 14.8 (mm)
